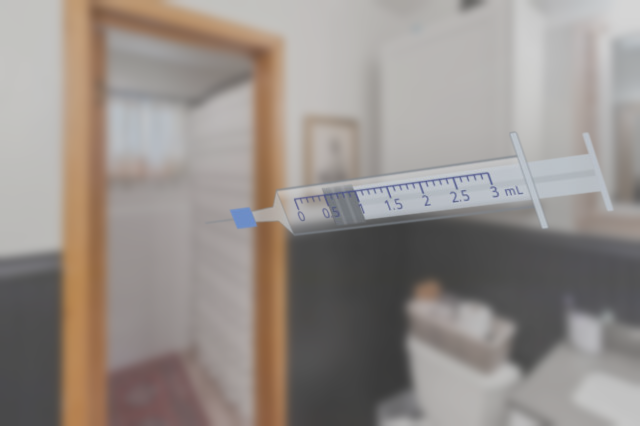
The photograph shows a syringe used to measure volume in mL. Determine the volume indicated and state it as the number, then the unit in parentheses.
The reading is 0.5 (mL)
